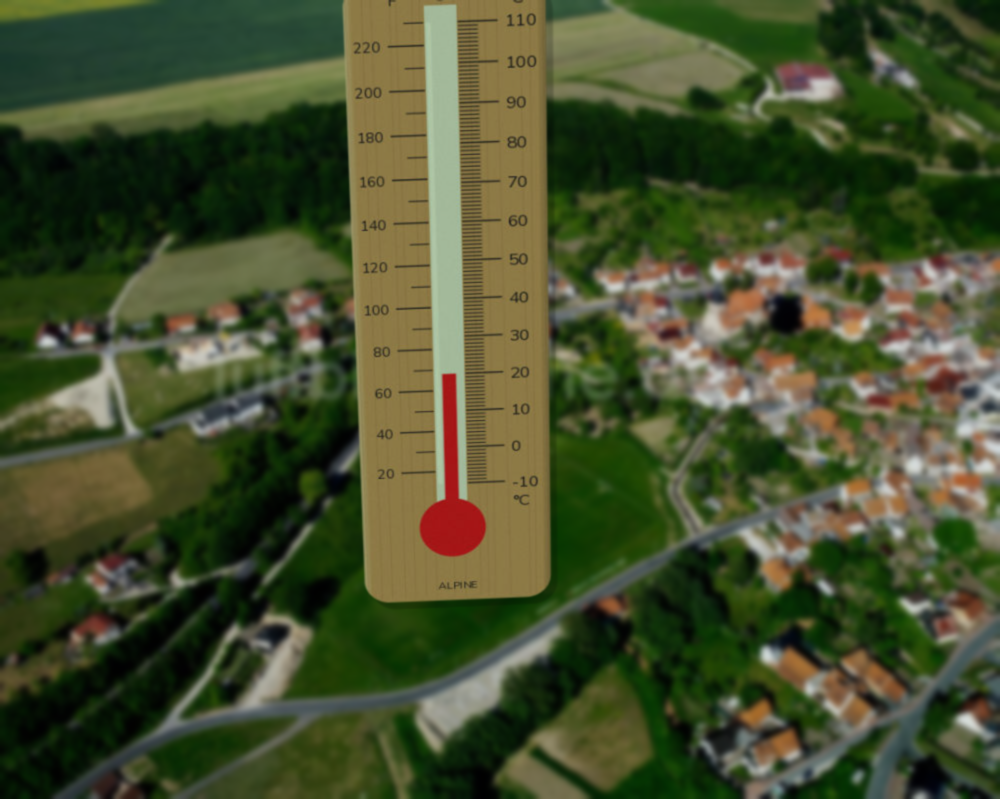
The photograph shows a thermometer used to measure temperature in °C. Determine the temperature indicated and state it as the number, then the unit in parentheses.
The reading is 20 (°C)
